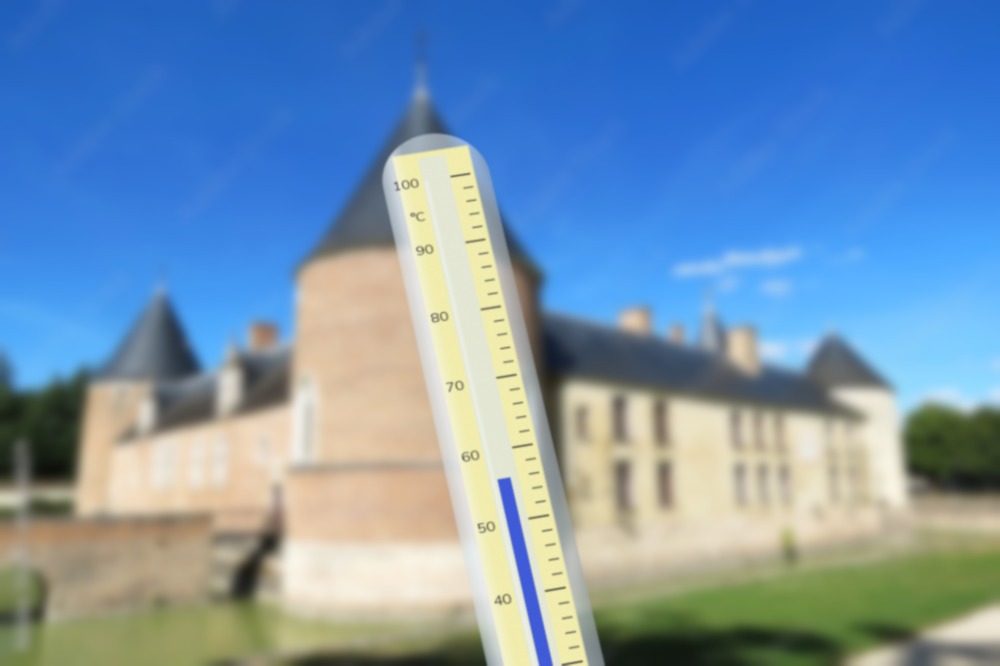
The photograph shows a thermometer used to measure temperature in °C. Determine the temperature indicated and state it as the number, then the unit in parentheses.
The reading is 56 (°C)
